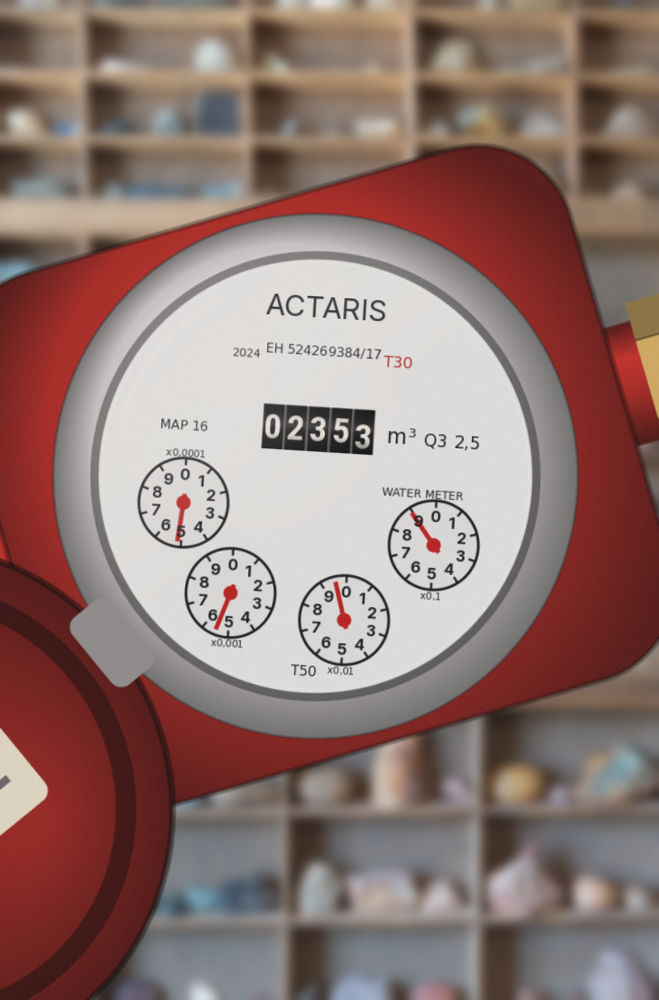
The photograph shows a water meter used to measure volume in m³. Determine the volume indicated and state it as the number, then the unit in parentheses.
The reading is 2352.8955 (m³)
